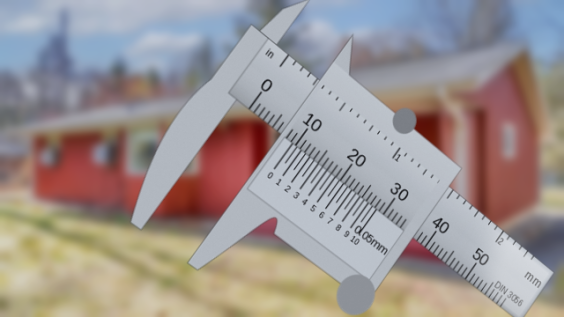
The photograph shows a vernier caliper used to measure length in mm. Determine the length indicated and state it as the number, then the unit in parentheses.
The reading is 9.4 (mm)
